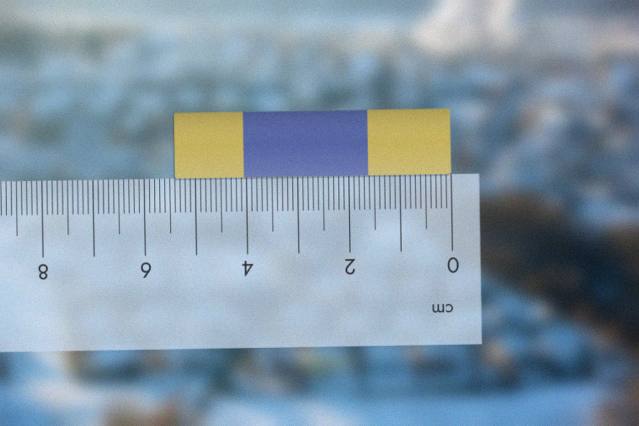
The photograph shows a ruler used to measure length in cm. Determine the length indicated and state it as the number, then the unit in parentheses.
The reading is 5.4 (cm)
